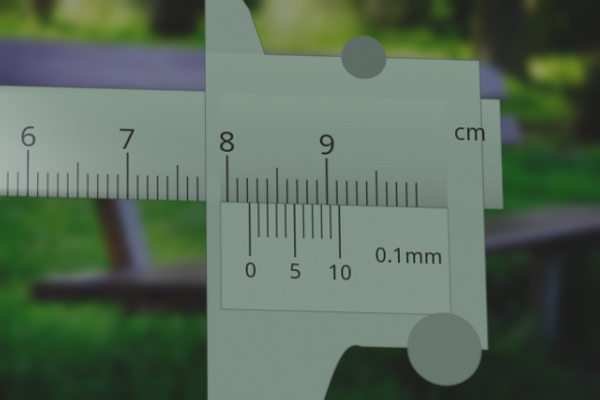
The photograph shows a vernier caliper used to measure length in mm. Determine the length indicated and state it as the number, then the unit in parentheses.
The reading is 82.2 (mm)
